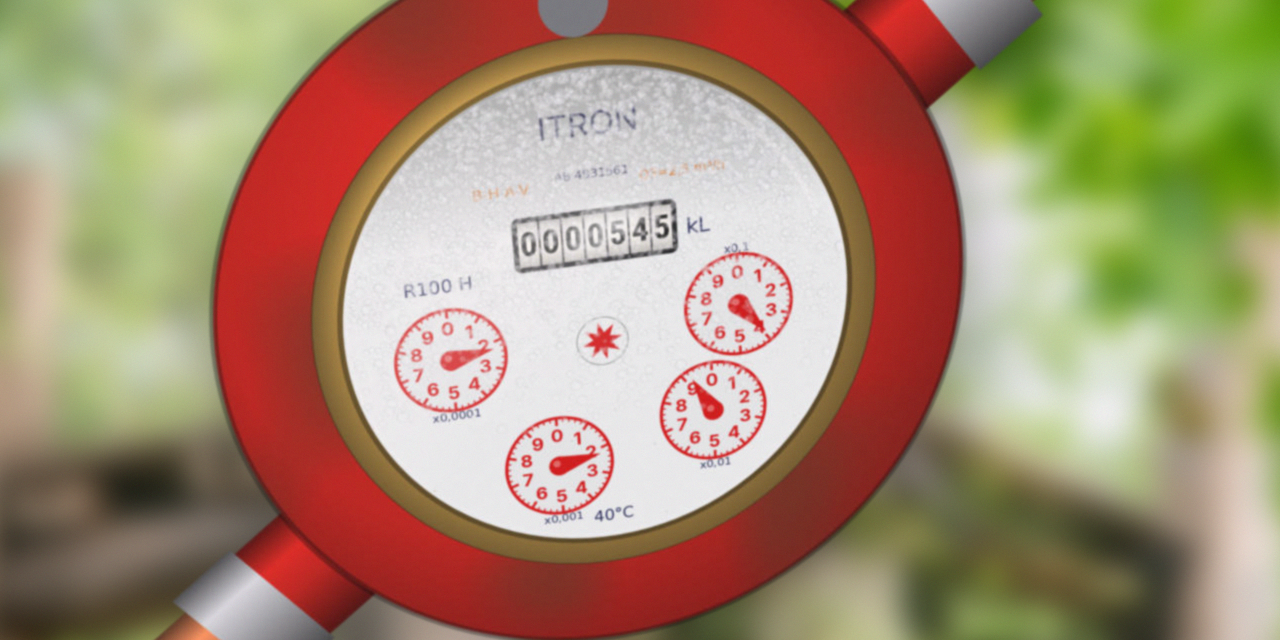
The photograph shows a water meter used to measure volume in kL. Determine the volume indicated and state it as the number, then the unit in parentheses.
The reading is 545.3922 (kL)
